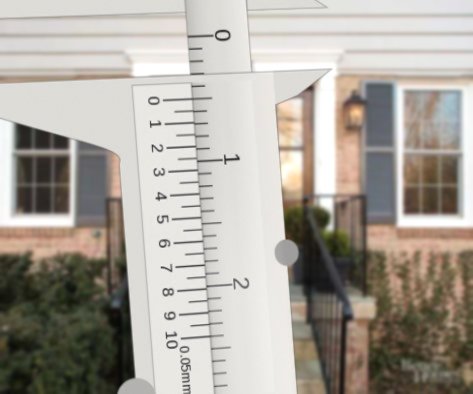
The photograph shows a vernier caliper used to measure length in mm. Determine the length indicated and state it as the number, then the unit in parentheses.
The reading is 5.0 (mm)
